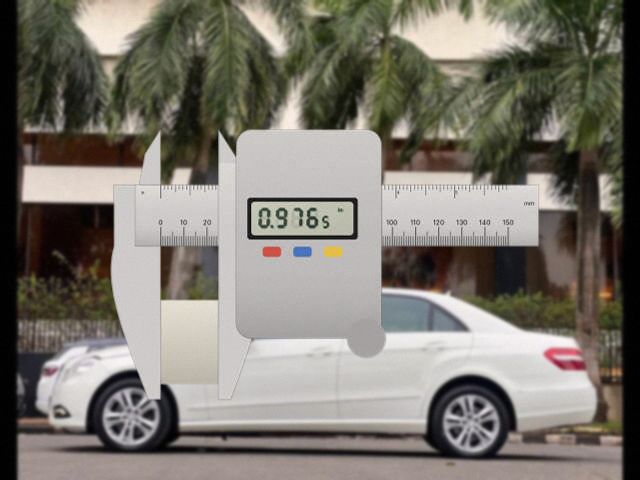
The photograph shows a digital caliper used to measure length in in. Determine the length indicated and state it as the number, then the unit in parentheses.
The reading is 0.9765 (in)
